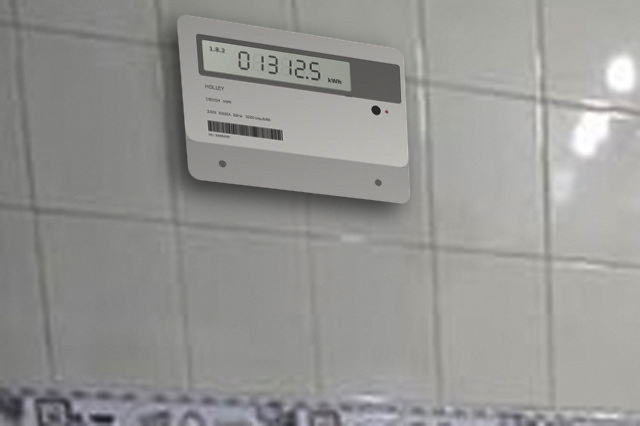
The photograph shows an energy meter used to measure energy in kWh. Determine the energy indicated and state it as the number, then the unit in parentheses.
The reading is 1312.5 (kWh)
